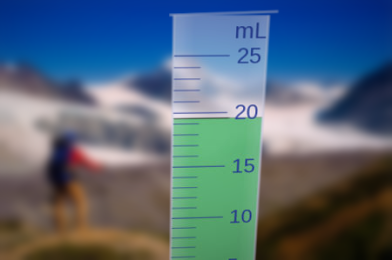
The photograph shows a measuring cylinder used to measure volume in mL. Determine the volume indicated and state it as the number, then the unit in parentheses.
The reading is 19.5 (mL)
